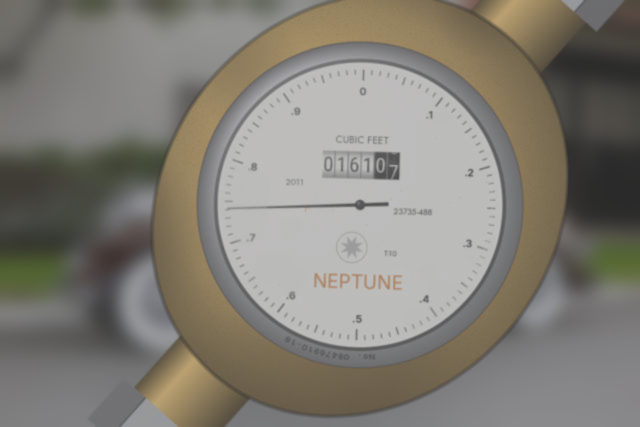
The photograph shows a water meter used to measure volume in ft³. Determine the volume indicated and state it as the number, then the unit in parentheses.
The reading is 16106.74 (ft³)
